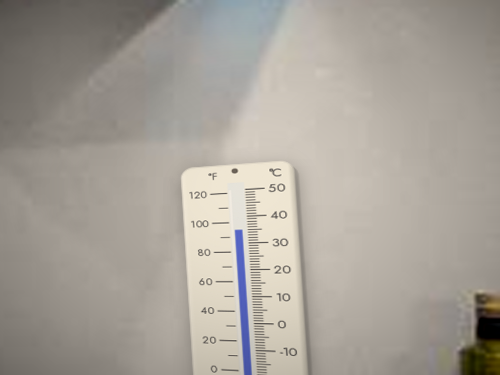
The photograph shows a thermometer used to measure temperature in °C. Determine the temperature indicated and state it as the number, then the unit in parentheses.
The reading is 35 (°C)
